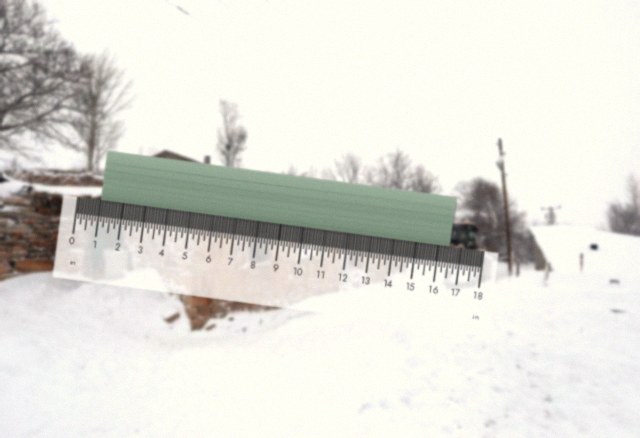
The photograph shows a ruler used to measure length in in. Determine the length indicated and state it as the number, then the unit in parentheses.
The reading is 15.5 (in)
